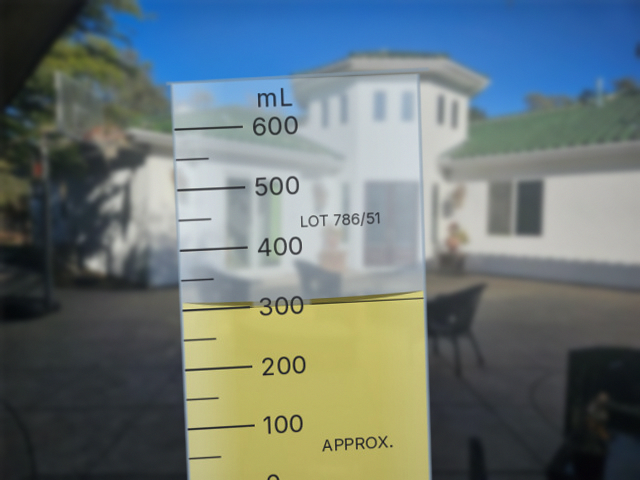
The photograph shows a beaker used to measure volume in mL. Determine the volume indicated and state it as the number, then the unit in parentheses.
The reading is 300 (mL)
